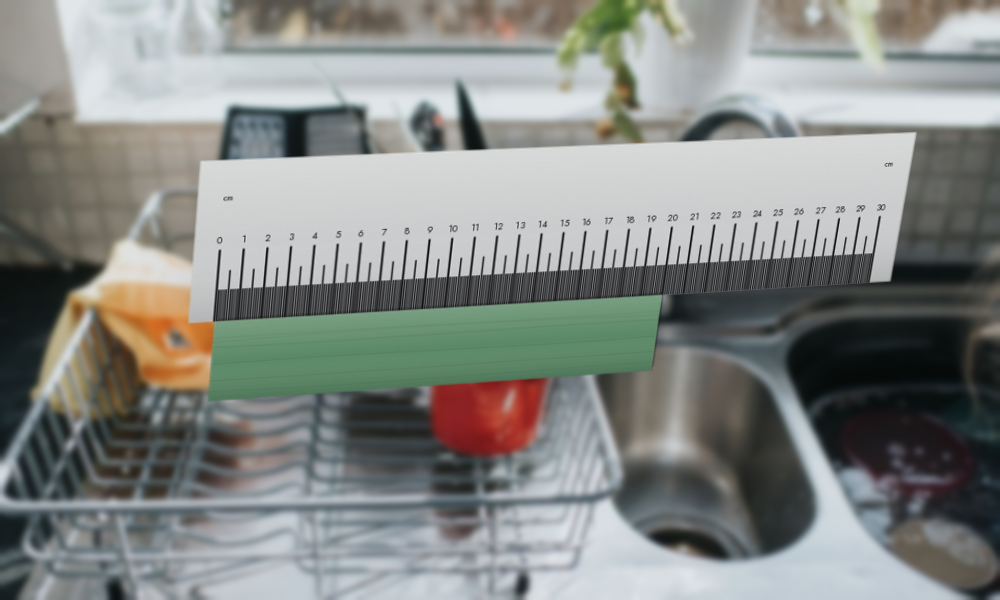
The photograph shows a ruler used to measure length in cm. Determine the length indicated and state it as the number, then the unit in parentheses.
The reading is 20 (cm)
